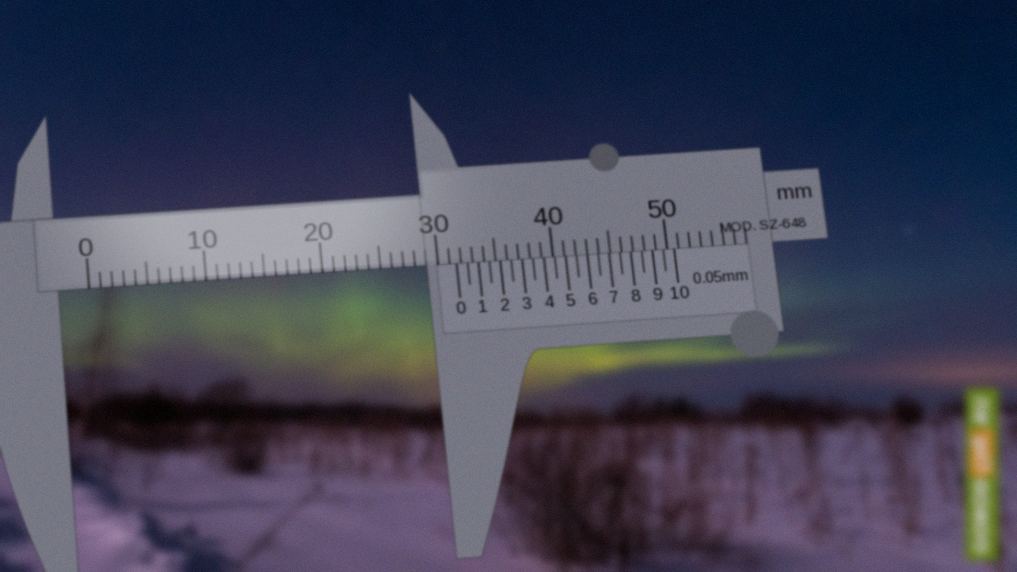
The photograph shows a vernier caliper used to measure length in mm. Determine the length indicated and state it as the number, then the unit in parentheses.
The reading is 31.6 (mm)
